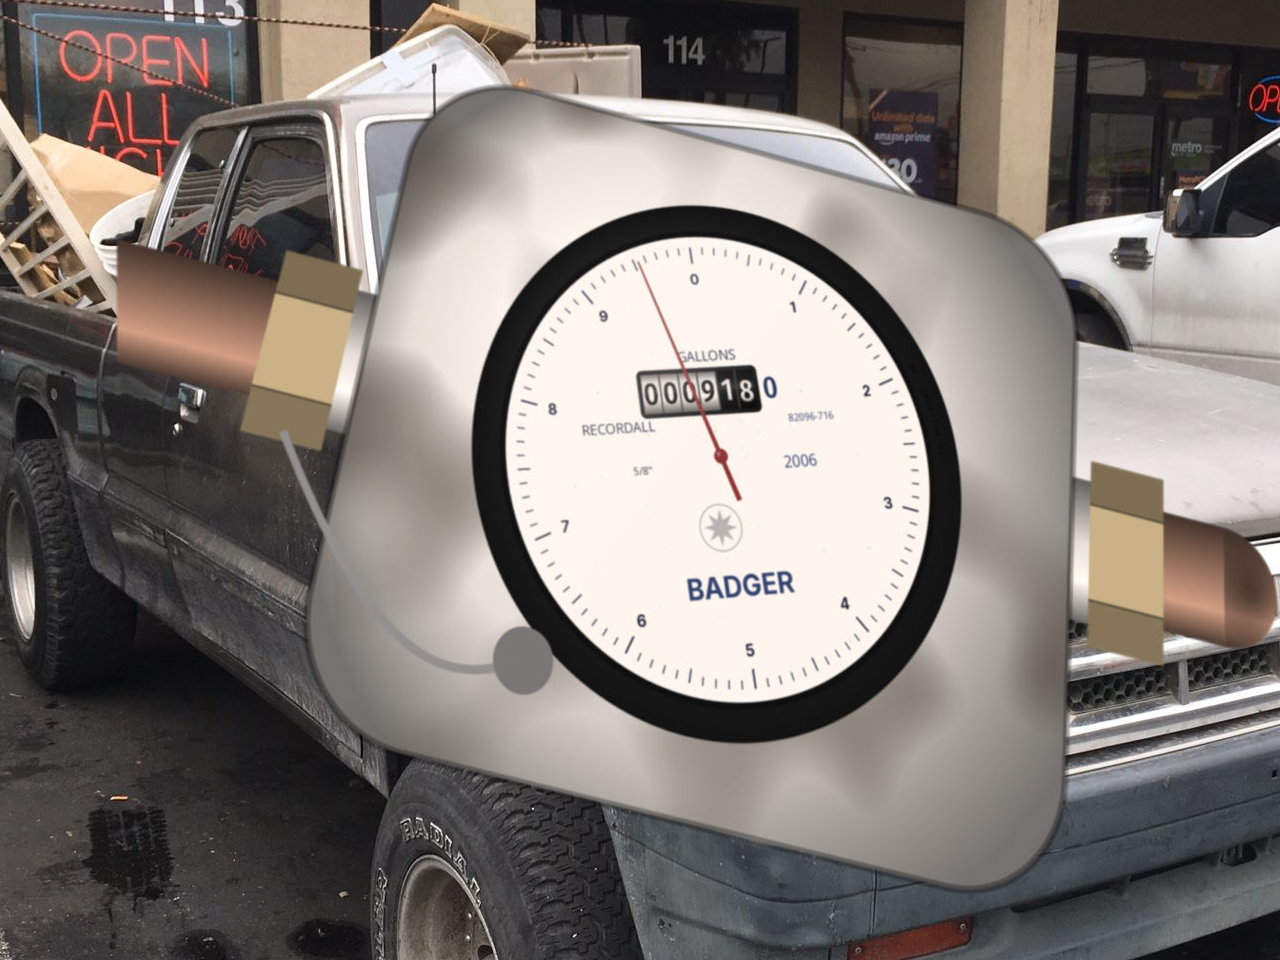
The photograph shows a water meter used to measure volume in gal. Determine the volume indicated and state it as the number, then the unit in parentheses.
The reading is 9179.5 (gal)
